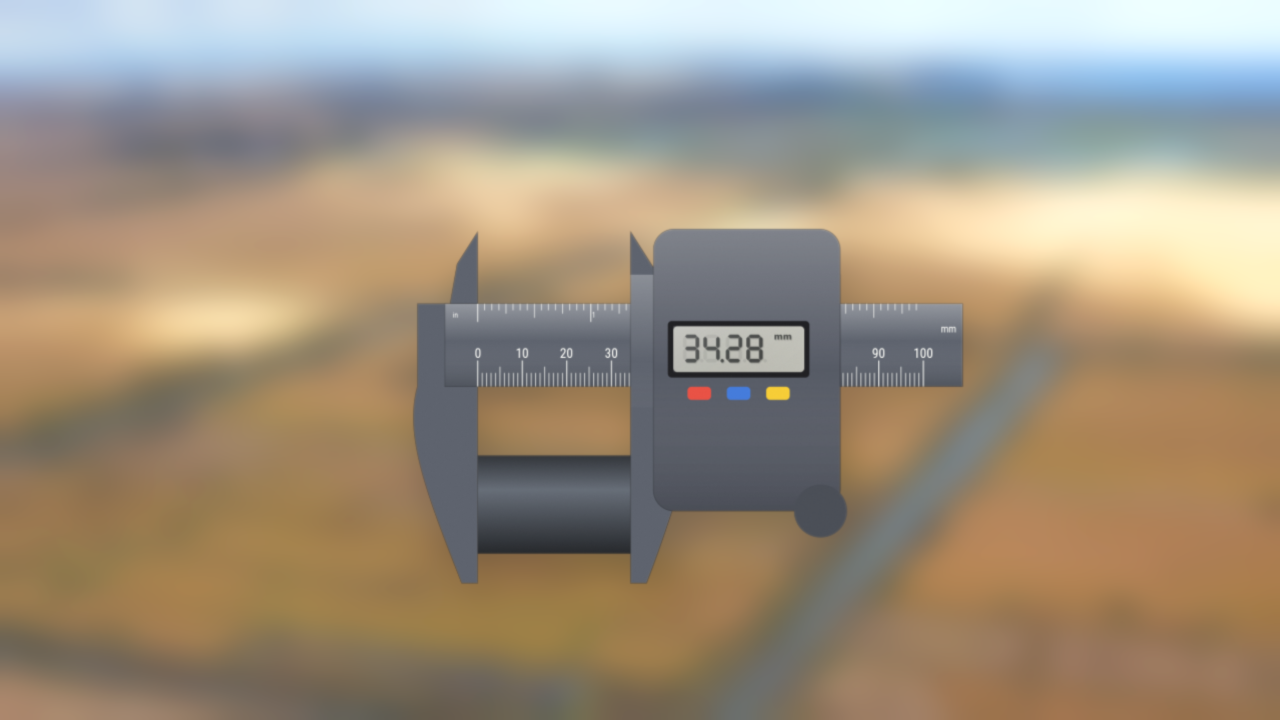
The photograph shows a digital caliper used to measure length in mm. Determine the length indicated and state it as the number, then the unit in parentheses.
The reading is 34.28 (mm)
